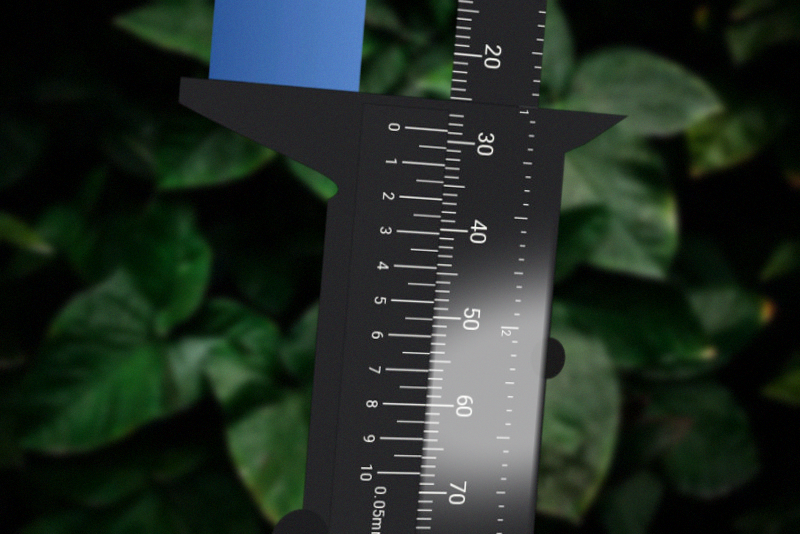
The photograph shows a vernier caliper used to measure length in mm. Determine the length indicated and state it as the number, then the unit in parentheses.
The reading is 28.8 (mm)
